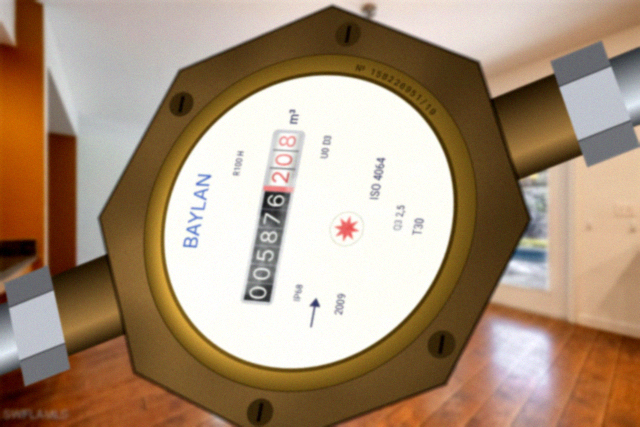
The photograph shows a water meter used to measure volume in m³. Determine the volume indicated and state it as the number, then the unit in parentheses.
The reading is 5876.208 (m³)
